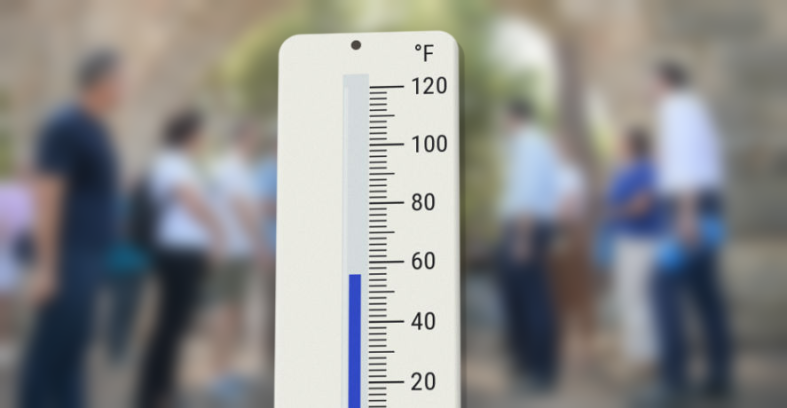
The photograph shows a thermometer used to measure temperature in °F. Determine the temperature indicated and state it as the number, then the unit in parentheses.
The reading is 56 (°F)
